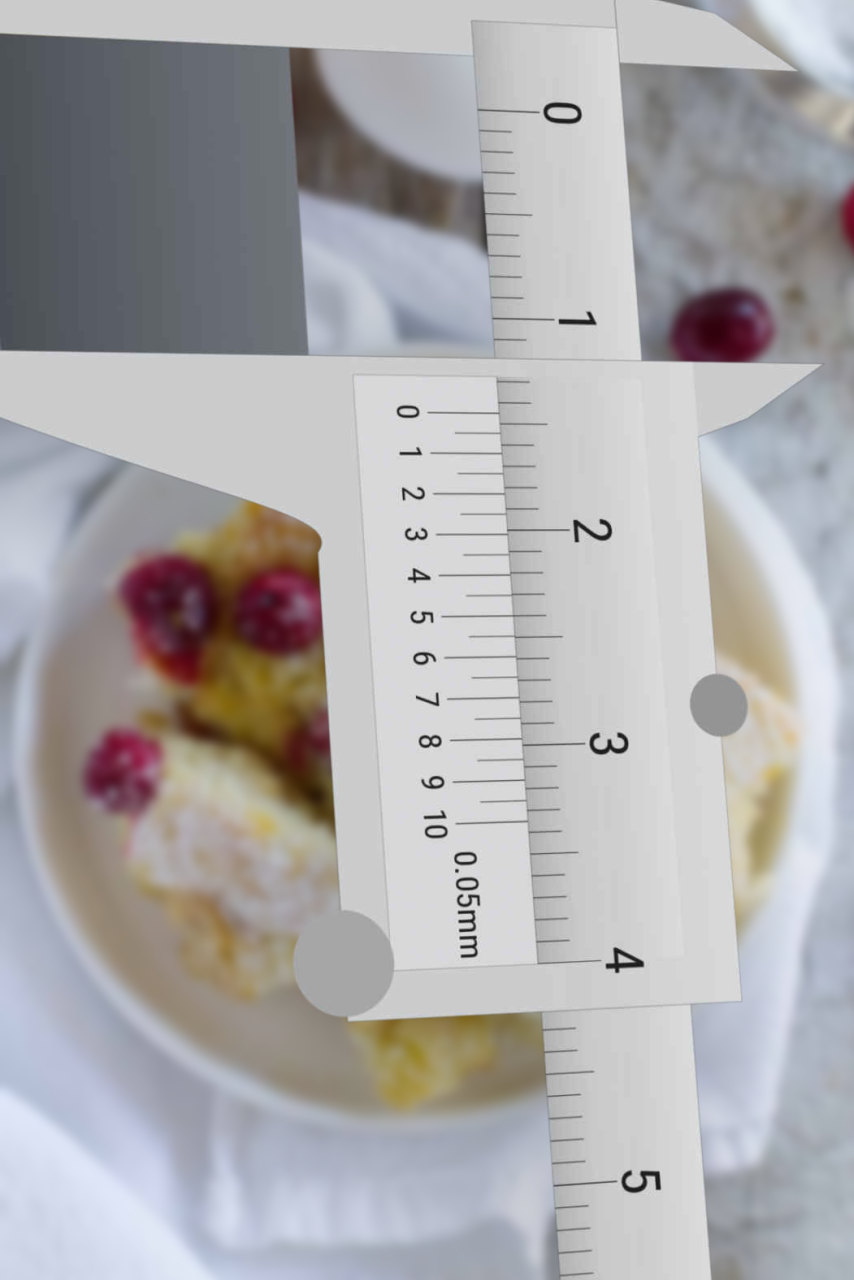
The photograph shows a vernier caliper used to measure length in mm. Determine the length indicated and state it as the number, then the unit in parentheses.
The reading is 14.5 (mm)
